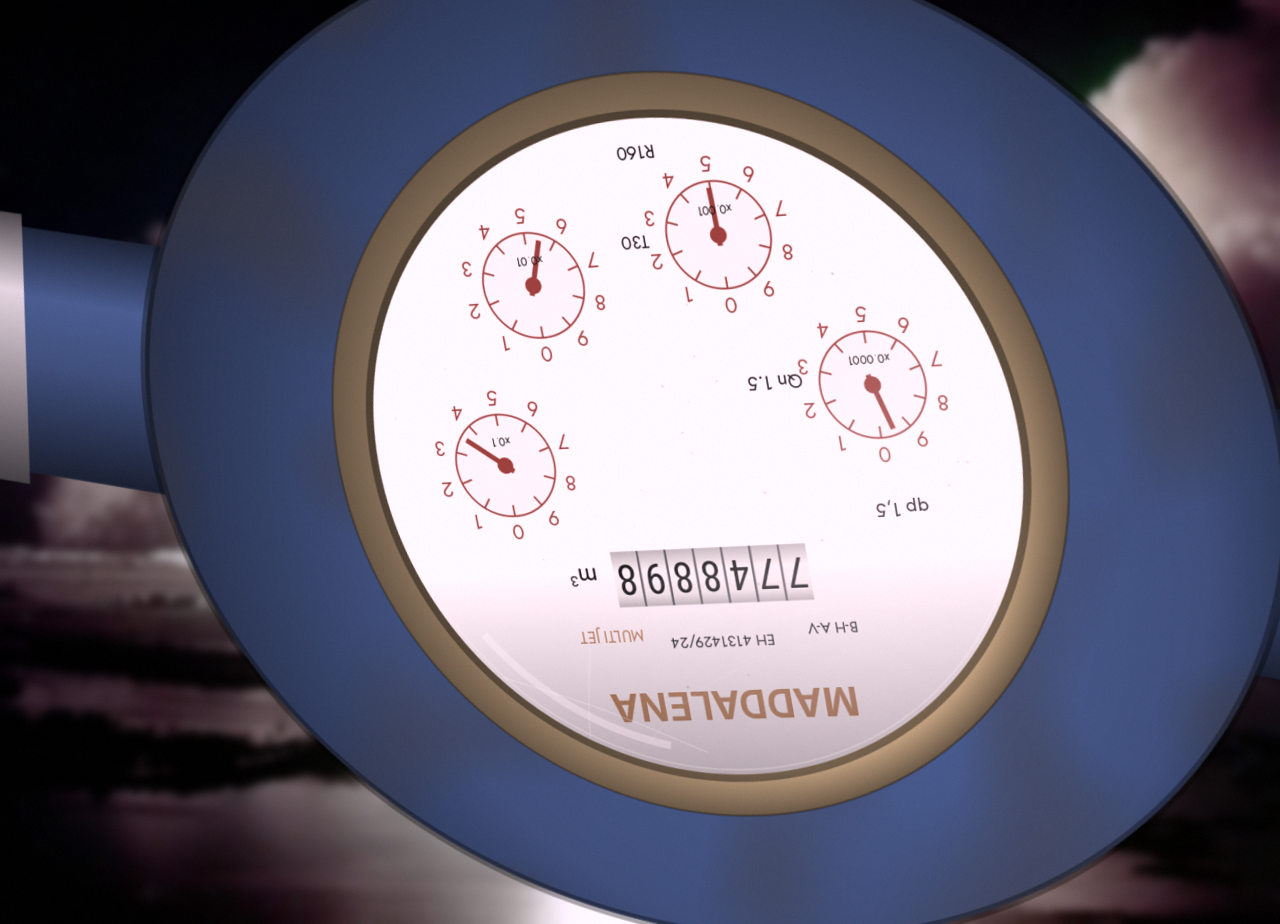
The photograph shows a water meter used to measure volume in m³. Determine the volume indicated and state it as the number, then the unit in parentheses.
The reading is 7748898.3549 (m³)
